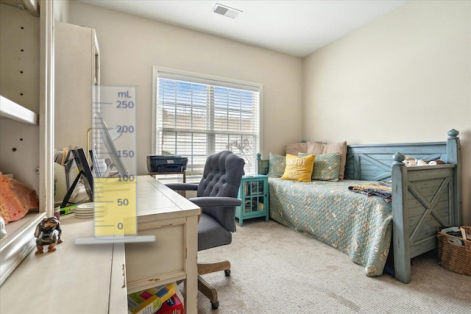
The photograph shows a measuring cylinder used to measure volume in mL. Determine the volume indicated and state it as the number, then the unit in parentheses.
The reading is 100 (mL)
